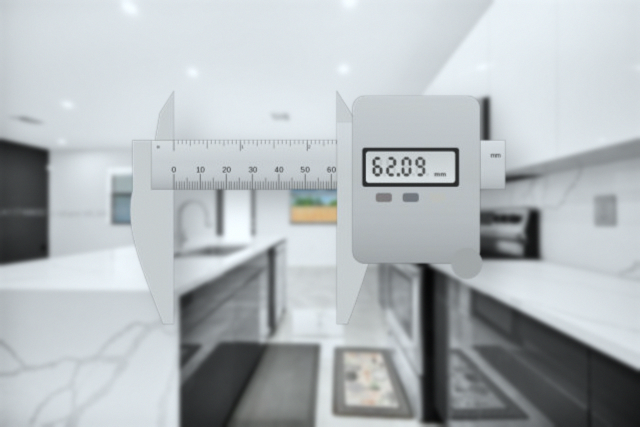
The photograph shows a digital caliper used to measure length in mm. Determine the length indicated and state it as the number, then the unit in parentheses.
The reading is 62.09 (mm)
